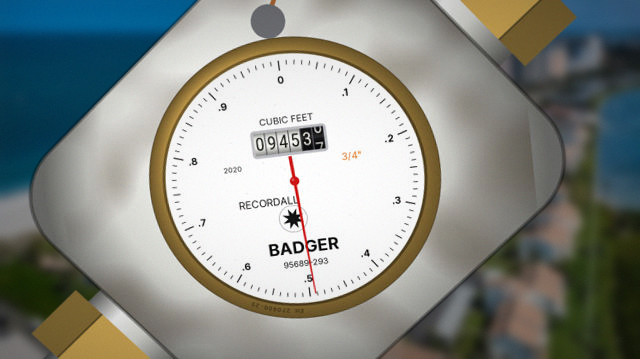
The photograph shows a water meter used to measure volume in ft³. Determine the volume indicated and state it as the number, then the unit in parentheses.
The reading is 94536.49 (ft³)
